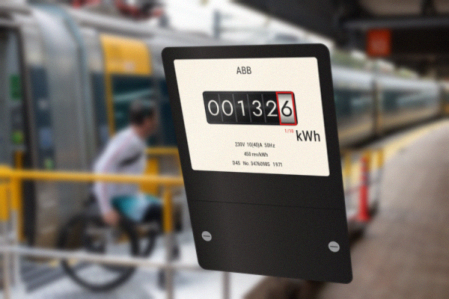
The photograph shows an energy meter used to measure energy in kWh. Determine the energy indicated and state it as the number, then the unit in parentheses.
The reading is 132.6 (kWh)
